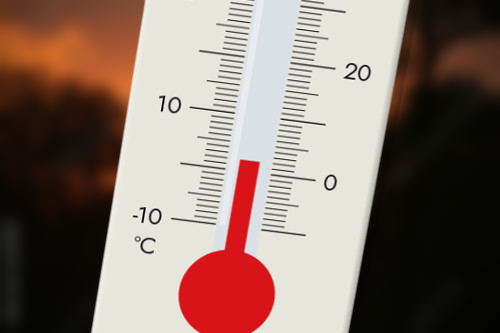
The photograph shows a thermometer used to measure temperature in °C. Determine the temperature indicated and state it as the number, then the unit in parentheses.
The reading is 2 (°C)
